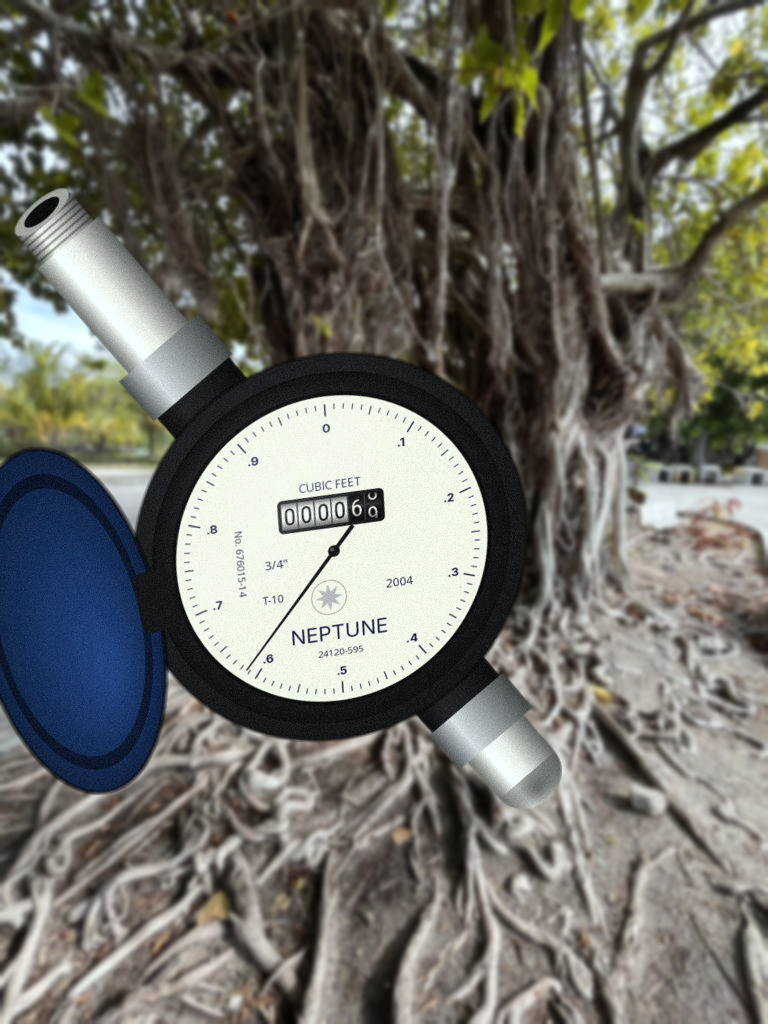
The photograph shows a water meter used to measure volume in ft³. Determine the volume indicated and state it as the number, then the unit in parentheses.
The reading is 68.61 (ft³)
